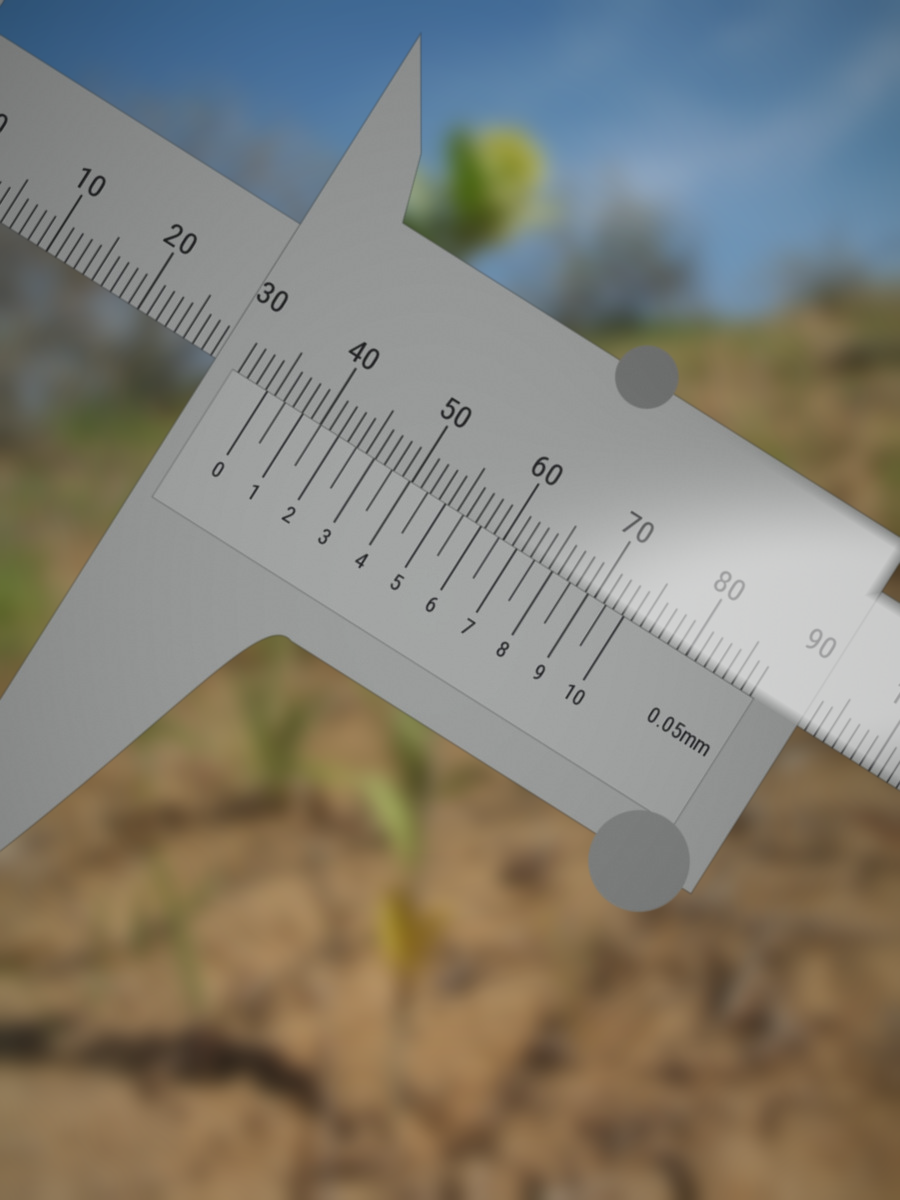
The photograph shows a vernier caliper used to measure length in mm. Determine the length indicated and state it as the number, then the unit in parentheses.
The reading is 34.2 (mm)
